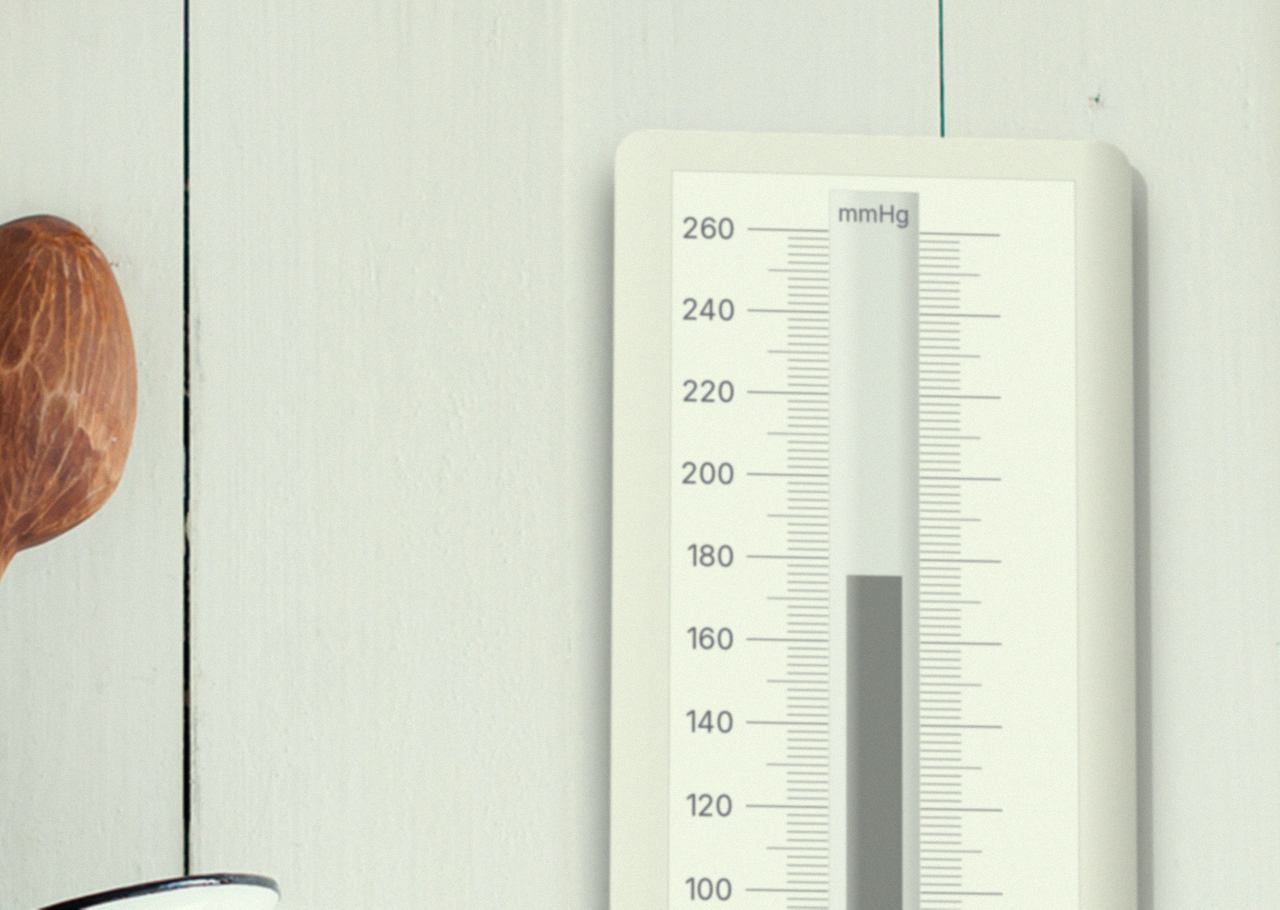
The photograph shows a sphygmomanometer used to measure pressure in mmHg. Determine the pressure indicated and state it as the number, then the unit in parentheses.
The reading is 176 (mmHg)
